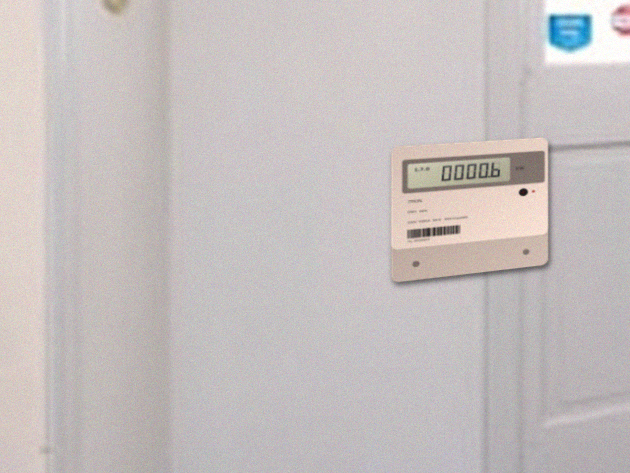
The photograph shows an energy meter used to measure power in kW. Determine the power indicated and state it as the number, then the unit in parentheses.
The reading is 0.6 (kW)
